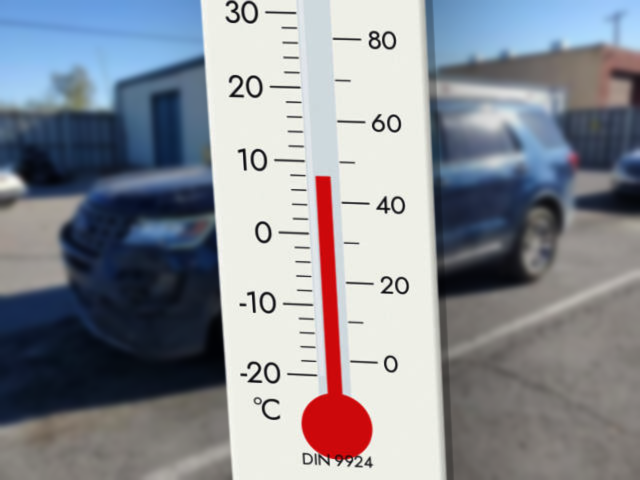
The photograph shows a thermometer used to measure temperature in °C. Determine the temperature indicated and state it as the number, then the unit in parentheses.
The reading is 8 (°C)
